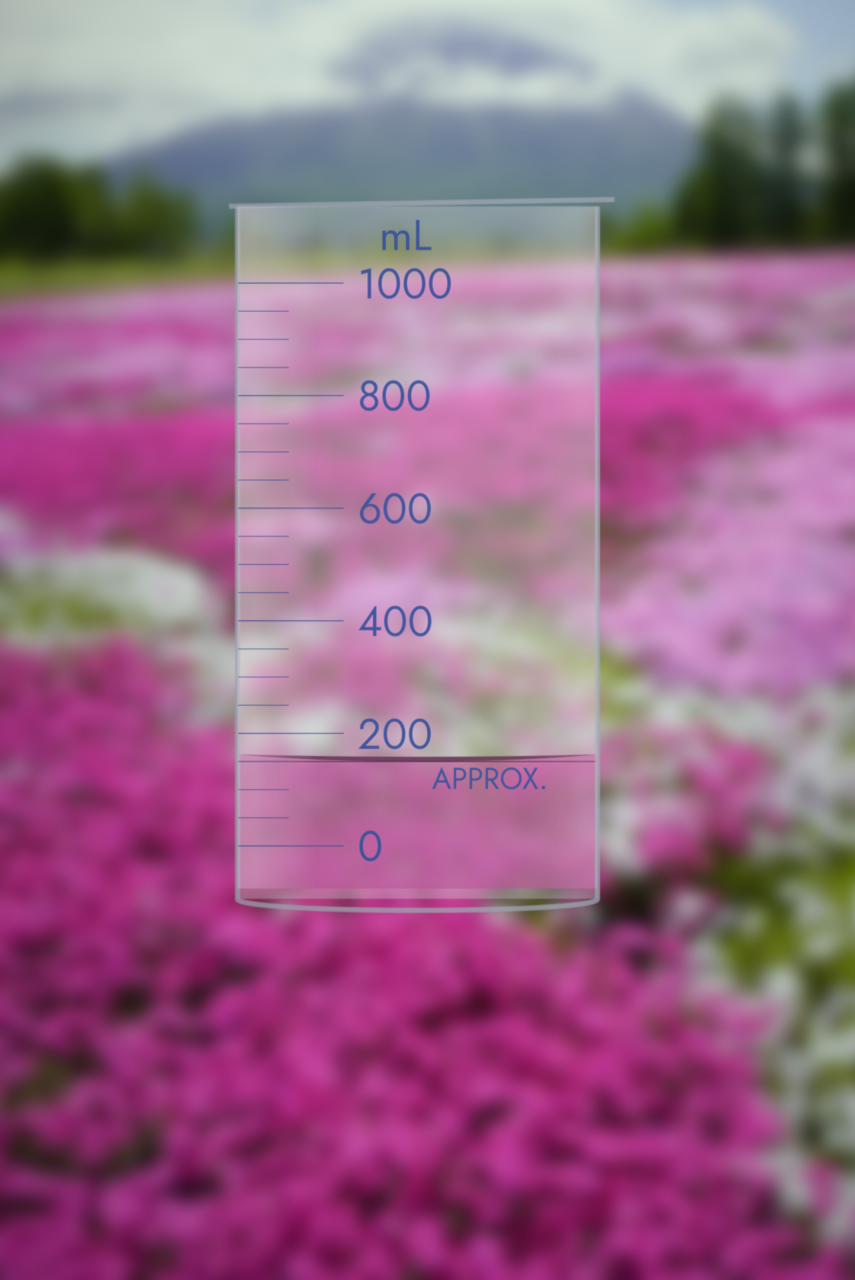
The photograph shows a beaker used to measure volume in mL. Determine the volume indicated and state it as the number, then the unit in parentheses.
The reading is 150 (mL)
